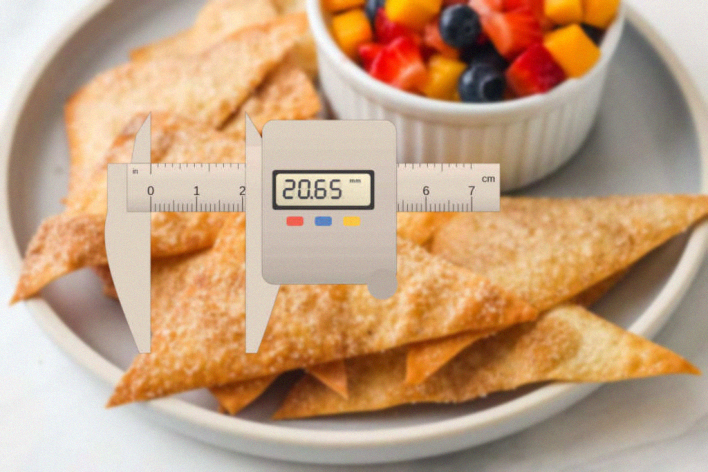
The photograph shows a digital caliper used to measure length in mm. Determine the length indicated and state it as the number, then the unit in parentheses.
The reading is 20.65 (mm)
